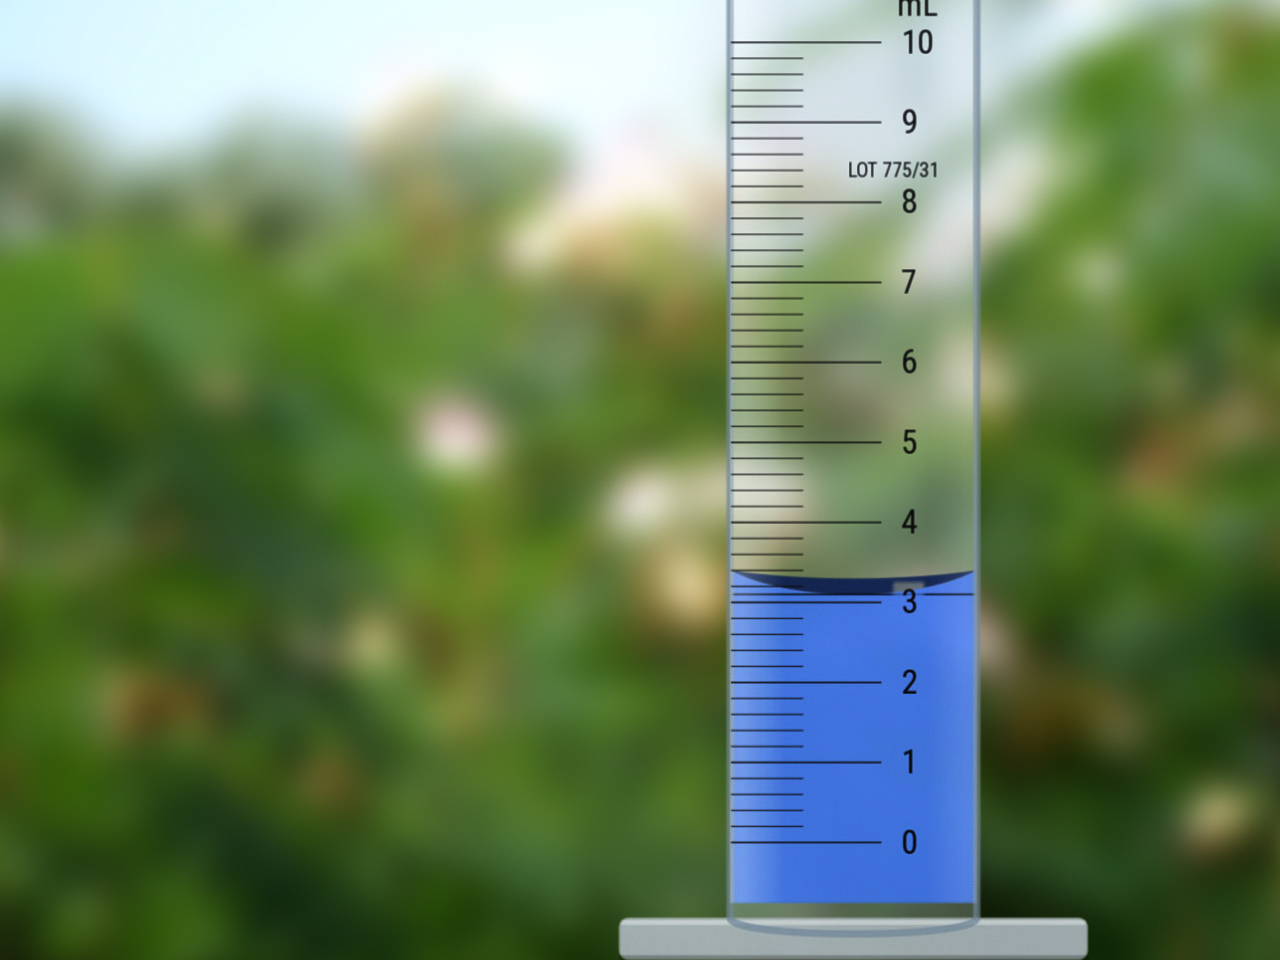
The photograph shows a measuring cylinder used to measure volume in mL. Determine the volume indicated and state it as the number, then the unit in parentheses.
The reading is 3.1 (mL)
